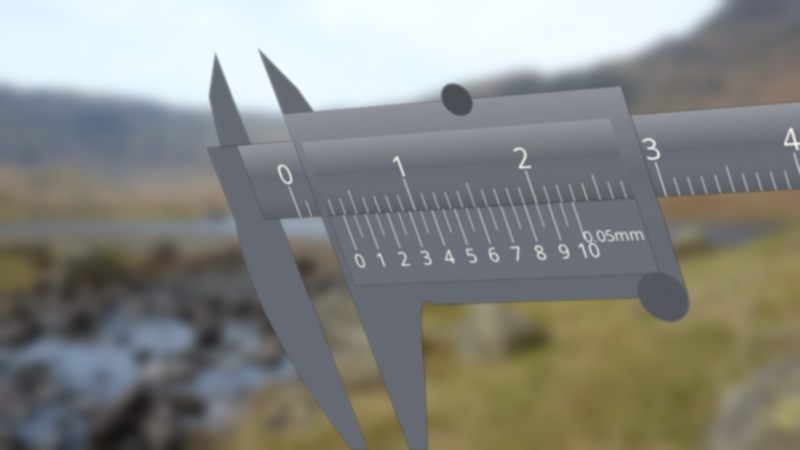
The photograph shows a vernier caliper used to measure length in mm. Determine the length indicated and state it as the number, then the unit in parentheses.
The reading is 3.8 (mm)
